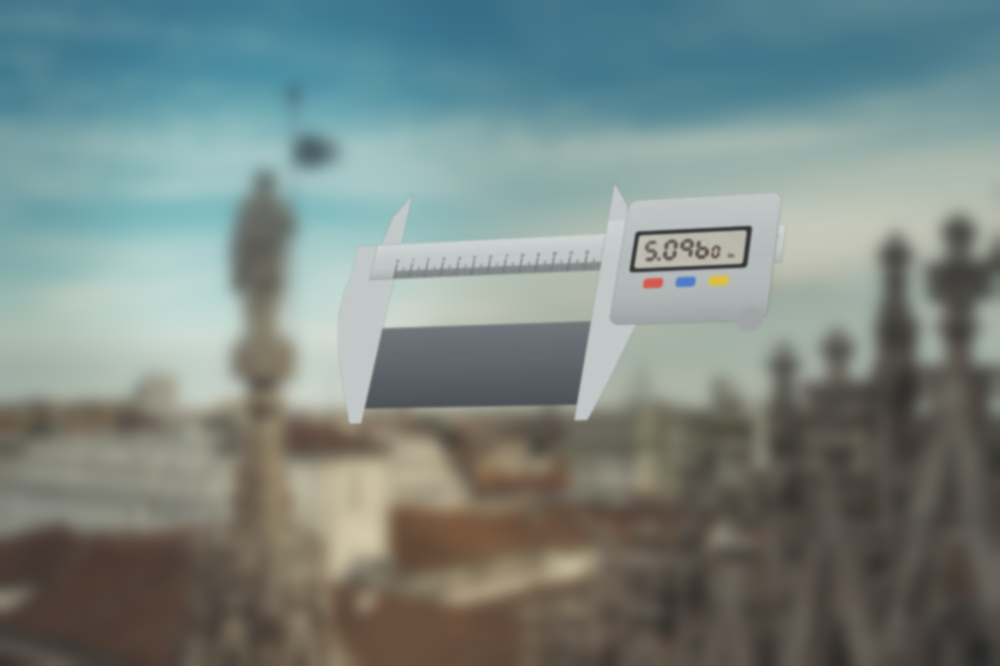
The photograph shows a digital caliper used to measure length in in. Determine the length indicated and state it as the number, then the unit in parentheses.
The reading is 5.0960 (in)
